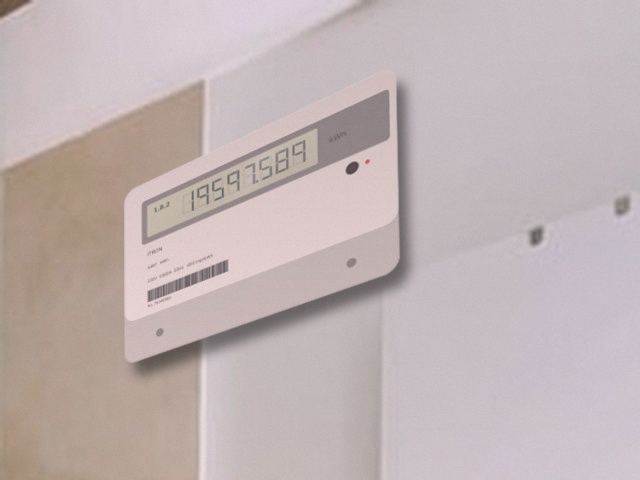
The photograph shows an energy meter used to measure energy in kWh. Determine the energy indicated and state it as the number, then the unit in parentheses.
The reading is 19597.589 (kWh)
